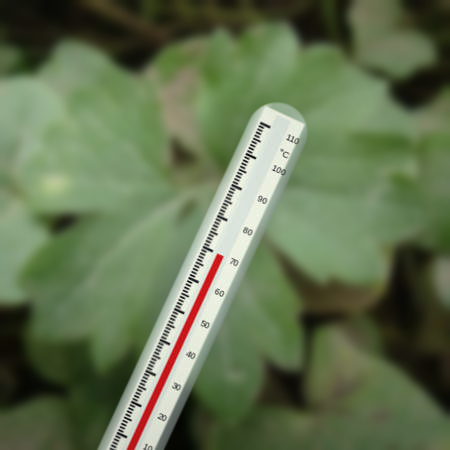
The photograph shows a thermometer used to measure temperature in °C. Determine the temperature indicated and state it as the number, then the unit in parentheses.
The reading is 70 (°C)
